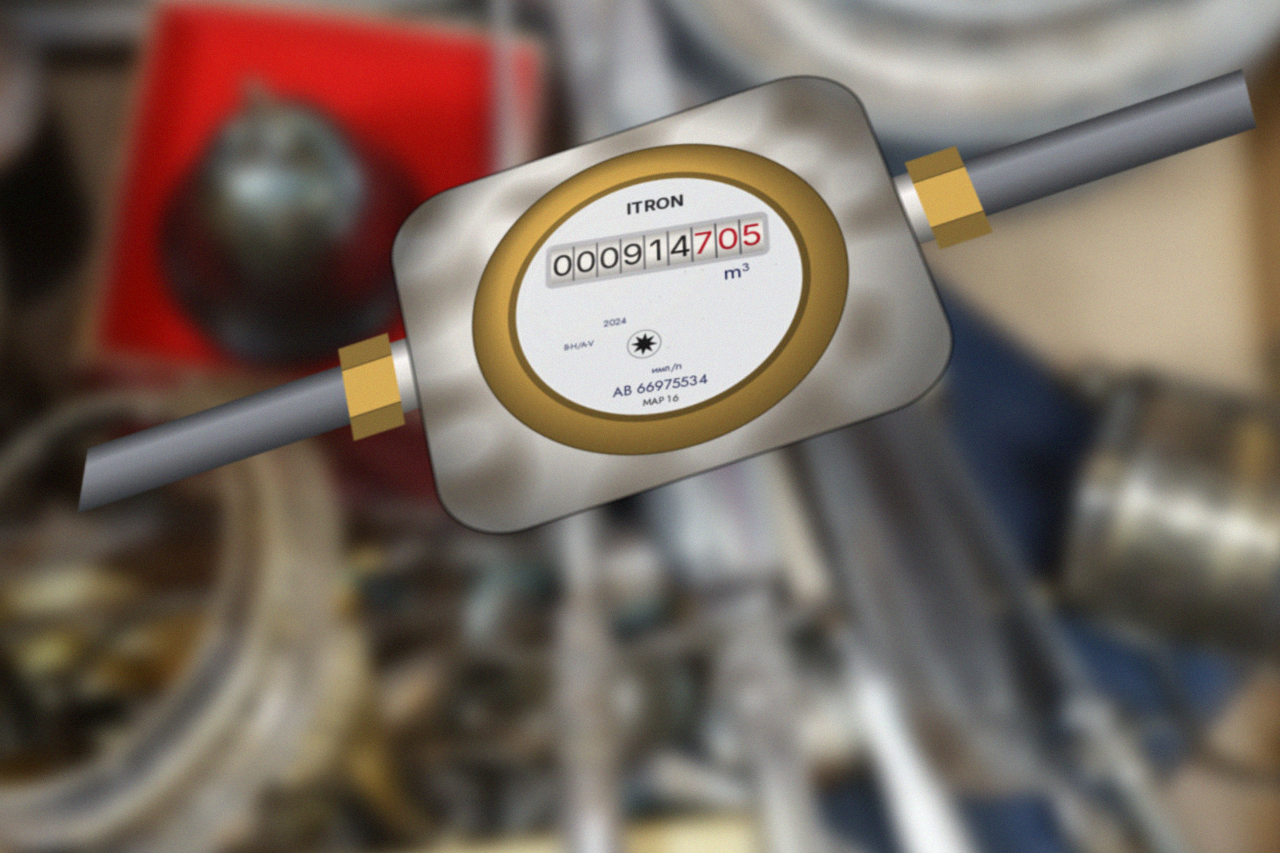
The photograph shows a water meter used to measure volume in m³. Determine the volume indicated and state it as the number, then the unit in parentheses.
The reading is 914.705 (m³)
